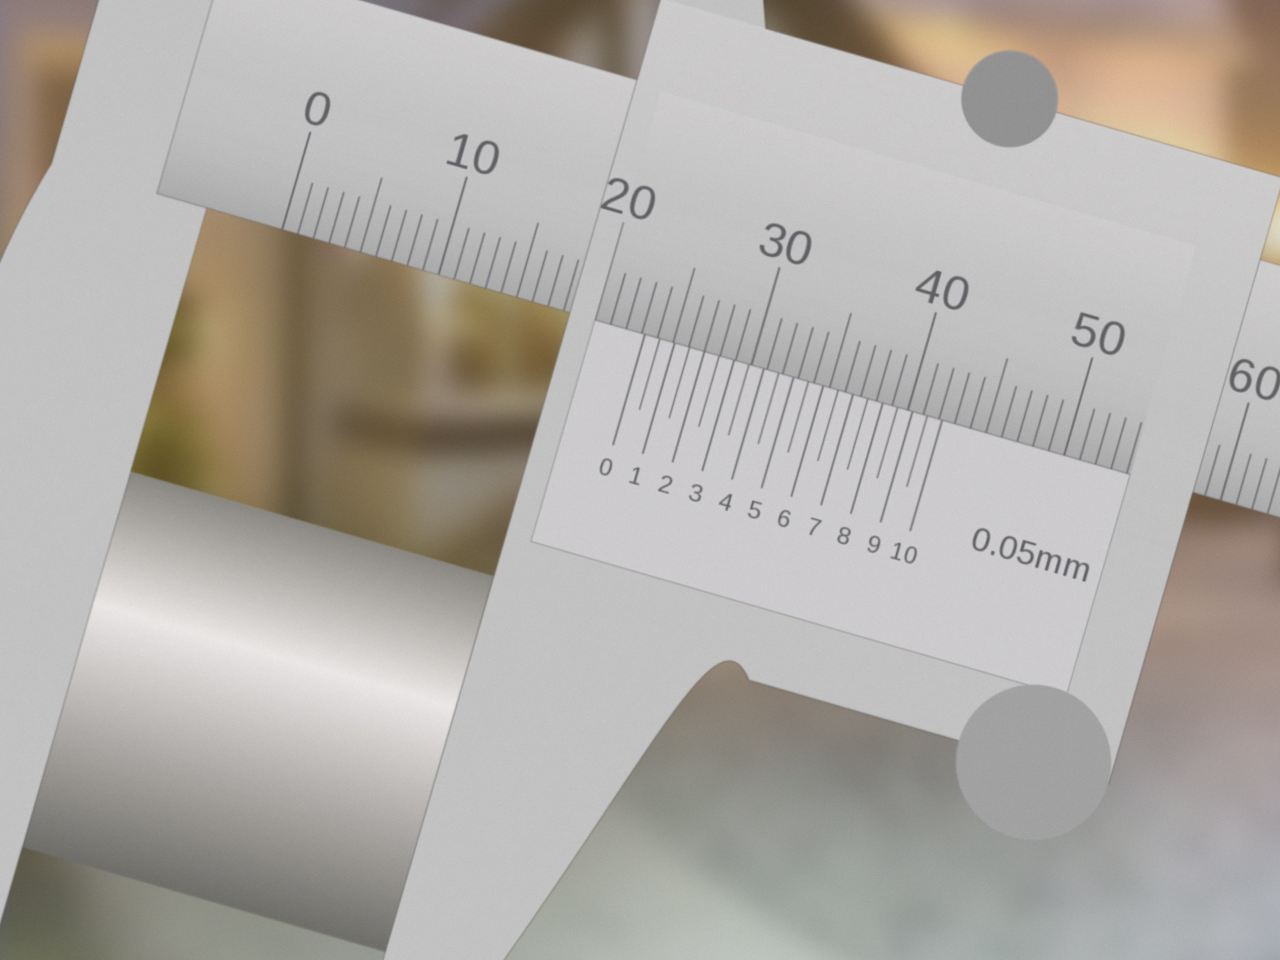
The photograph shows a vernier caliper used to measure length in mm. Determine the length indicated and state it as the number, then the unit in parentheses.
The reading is 23.2 (mm)
